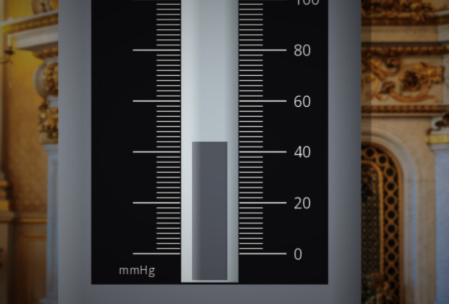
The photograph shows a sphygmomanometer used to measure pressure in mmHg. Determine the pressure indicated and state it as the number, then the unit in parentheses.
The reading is 44 (mmHg)
